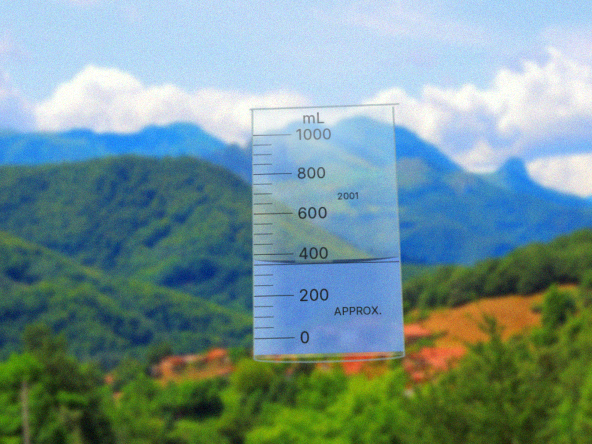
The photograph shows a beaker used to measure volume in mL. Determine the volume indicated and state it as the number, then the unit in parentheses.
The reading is 350 (mL)
